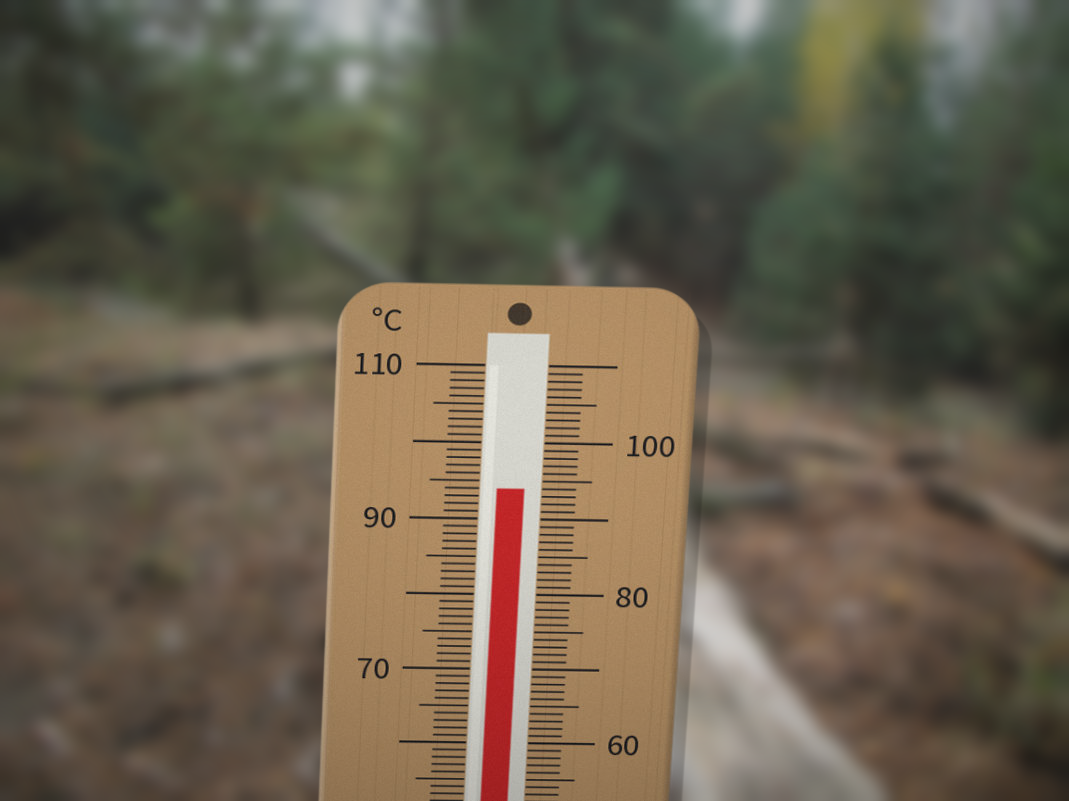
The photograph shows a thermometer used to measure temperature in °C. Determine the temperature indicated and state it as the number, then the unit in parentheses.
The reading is 94 (°C)
